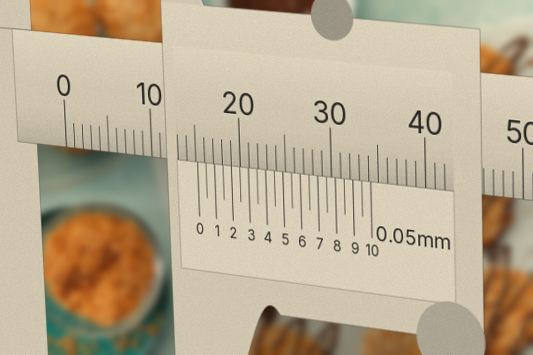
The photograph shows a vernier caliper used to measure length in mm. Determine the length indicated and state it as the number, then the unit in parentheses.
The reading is 15.2 (mm)
